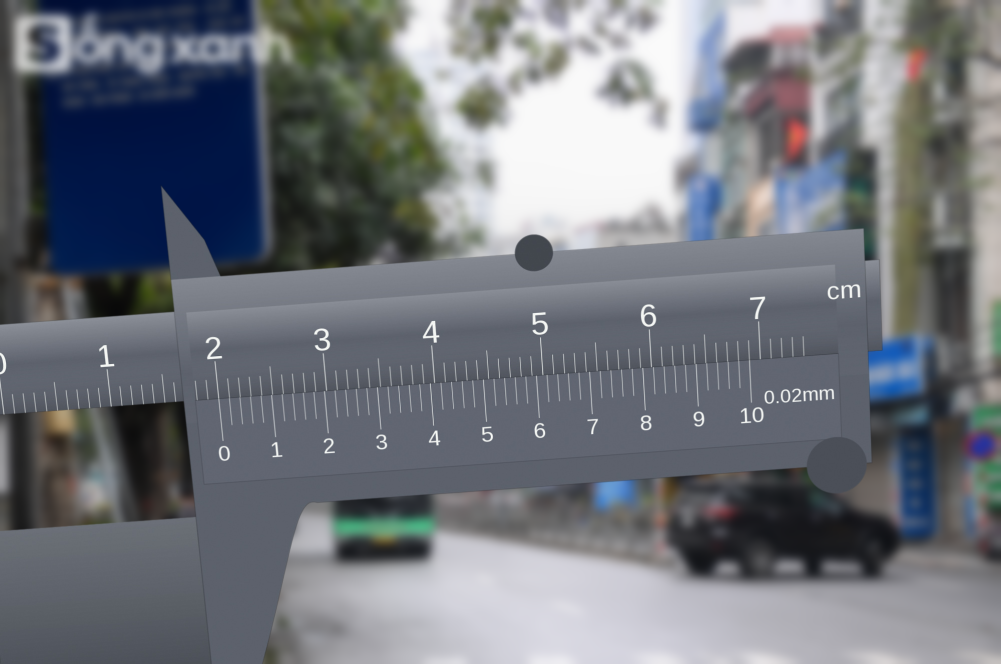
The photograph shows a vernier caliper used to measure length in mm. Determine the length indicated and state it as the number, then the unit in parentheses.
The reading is 20.0 (mm)
